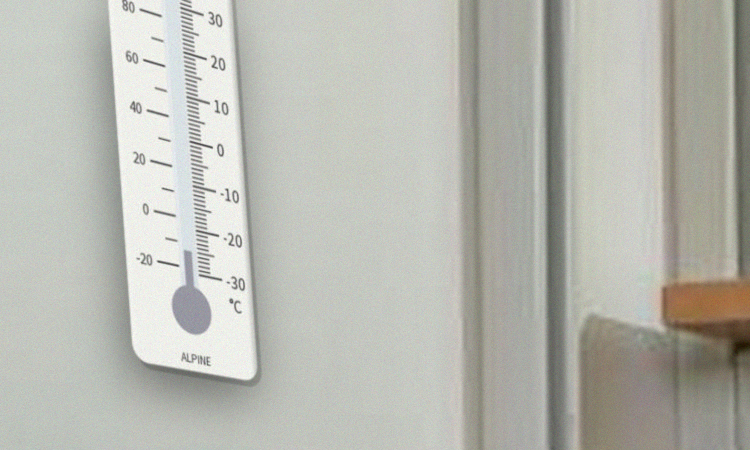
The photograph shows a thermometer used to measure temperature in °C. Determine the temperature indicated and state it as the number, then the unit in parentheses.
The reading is -25 (°C)
